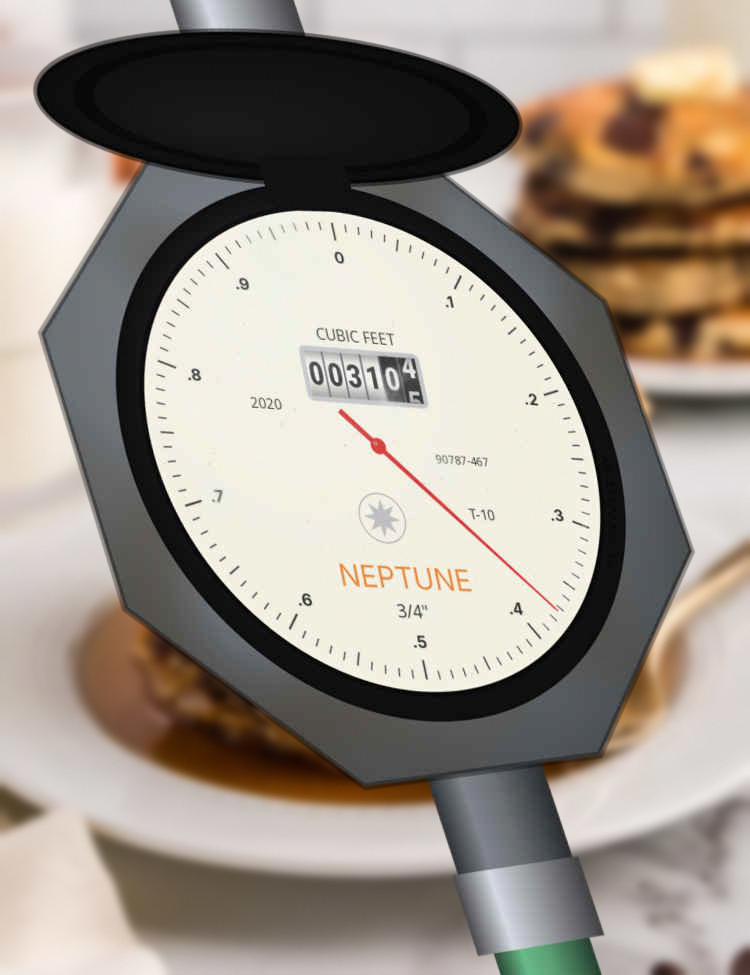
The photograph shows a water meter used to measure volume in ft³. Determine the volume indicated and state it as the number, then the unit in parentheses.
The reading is 3104.37 (ft³)
